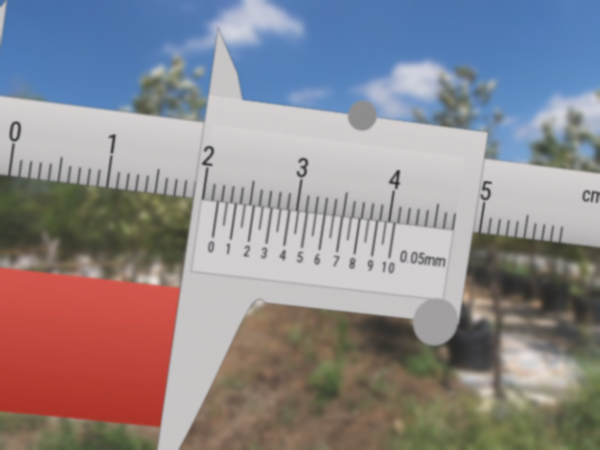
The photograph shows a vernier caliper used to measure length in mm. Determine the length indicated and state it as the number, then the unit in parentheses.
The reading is 21.6 (mm)
